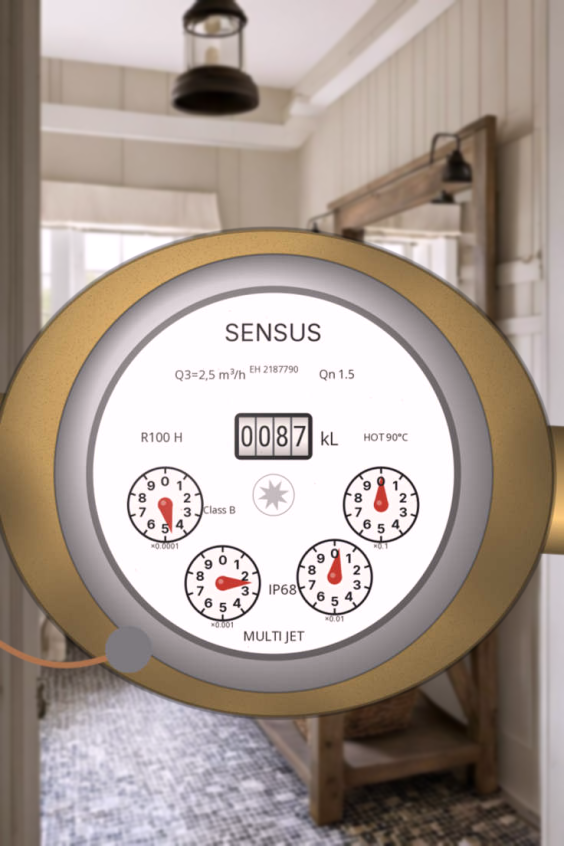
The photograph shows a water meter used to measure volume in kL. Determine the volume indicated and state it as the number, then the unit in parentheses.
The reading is 87.0024 (kL)
